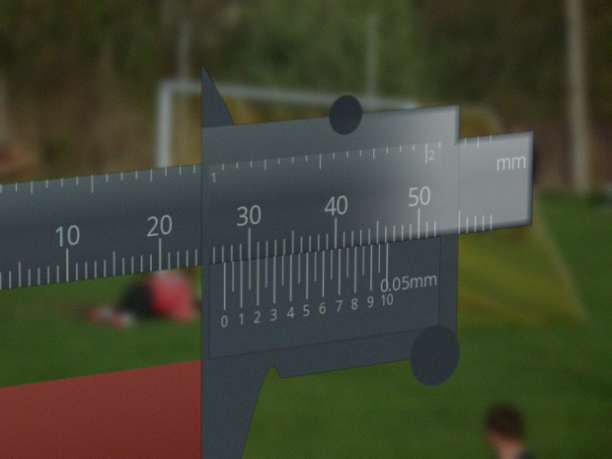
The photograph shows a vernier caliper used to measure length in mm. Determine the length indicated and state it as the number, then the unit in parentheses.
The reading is 27.2 (mm)
